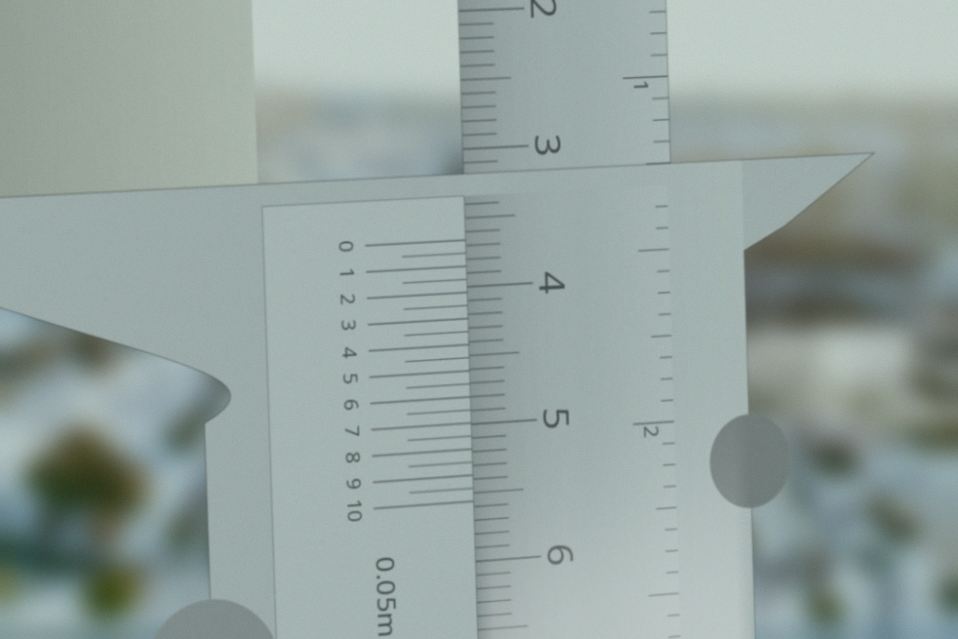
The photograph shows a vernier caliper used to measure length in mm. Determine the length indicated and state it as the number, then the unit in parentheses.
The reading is 36.6 (mm)
